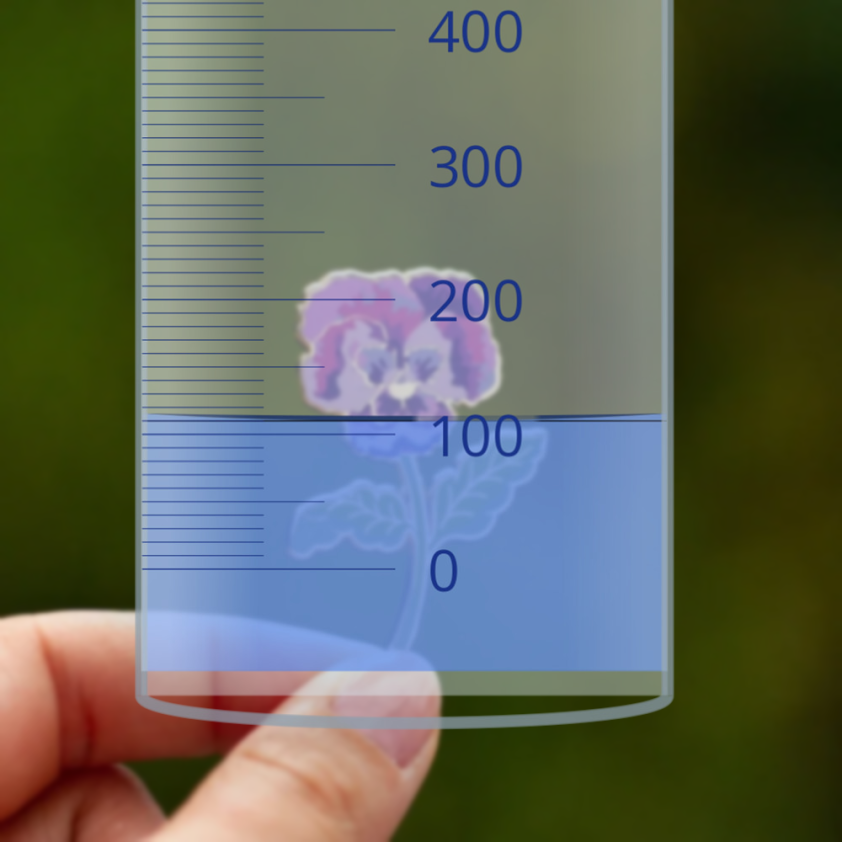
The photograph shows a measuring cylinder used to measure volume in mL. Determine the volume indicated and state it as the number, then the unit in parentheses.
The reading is 110 (mL)
